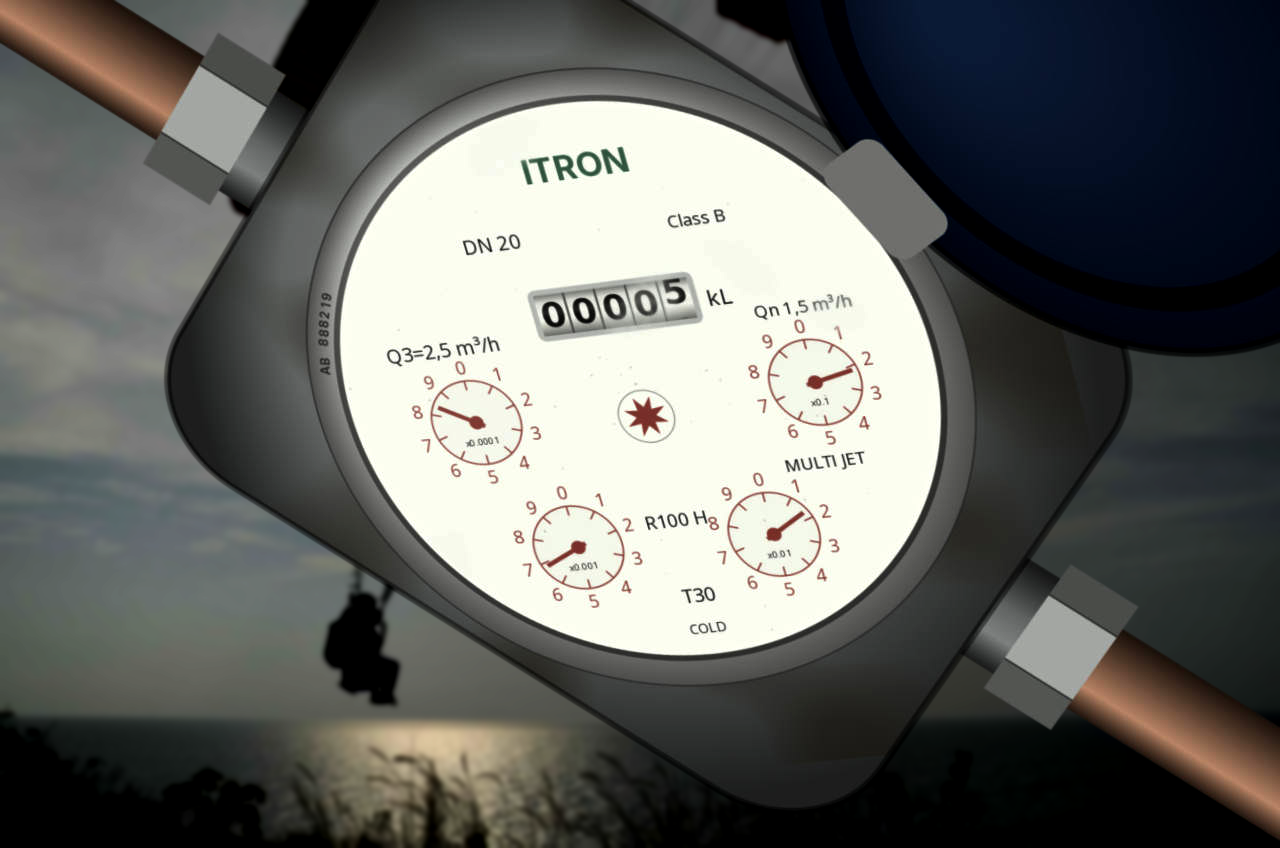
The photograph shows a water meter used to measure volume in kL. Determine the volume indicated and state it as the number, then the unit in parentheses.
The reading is 5.2168 (kL)
